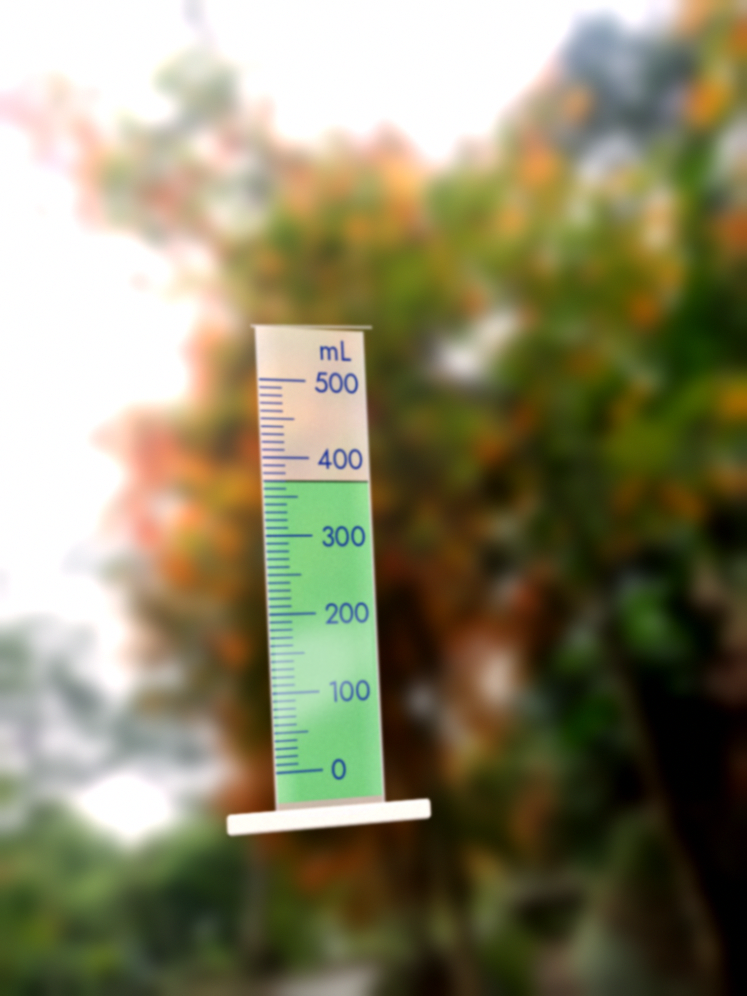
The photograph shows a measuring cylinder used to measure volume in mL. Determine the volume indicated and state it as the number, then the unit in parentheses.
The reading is 370 (mL)
